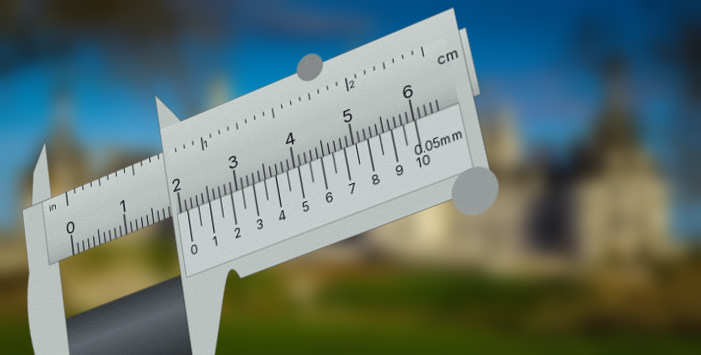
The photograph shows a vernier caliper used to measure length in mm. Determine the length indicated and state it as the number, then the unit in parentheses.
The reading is 21.2 (mm)
